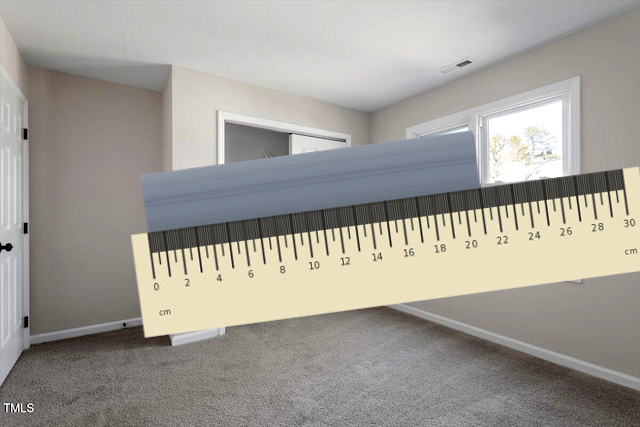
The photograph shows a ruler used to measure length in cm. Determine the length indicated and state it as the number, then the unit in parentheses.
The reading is 21 (cm)
